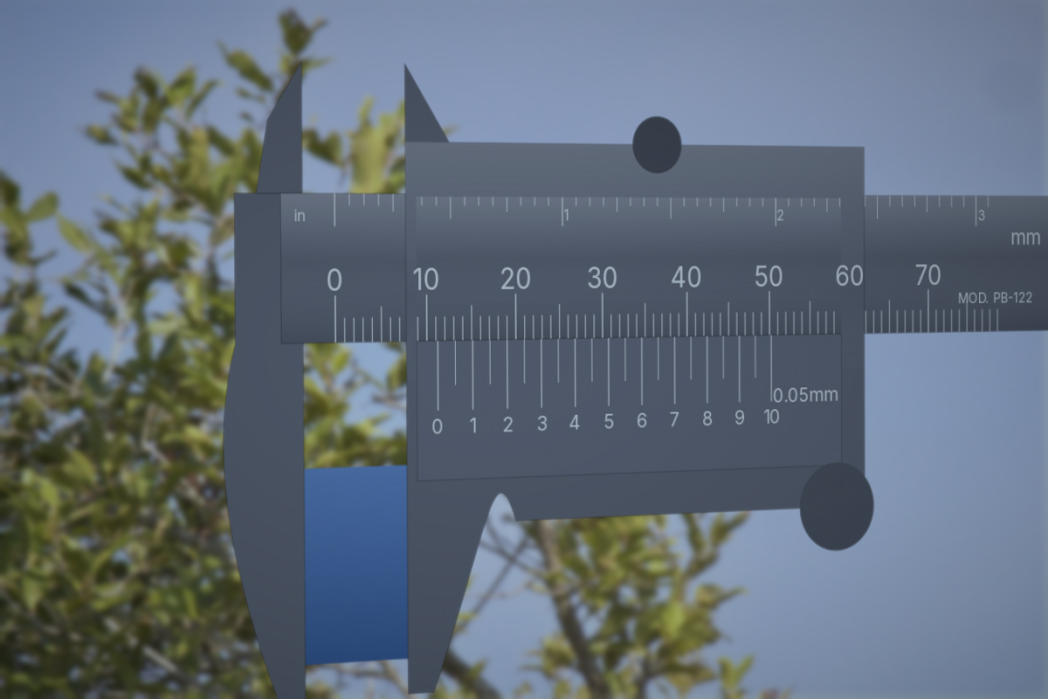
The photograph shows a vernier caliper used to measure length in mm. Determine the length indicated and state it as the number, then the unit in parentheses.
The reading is 11.2 (mm)
